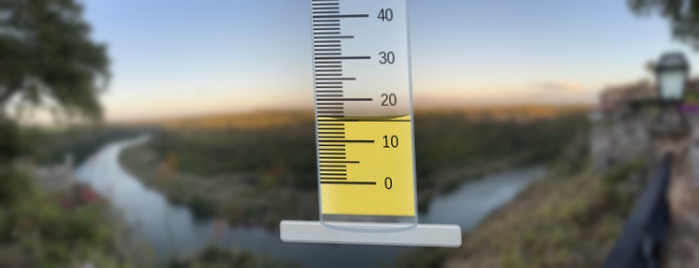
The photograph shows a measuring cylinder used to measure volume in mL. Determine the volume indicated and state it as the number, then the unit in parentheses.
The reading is 15 (mL)
